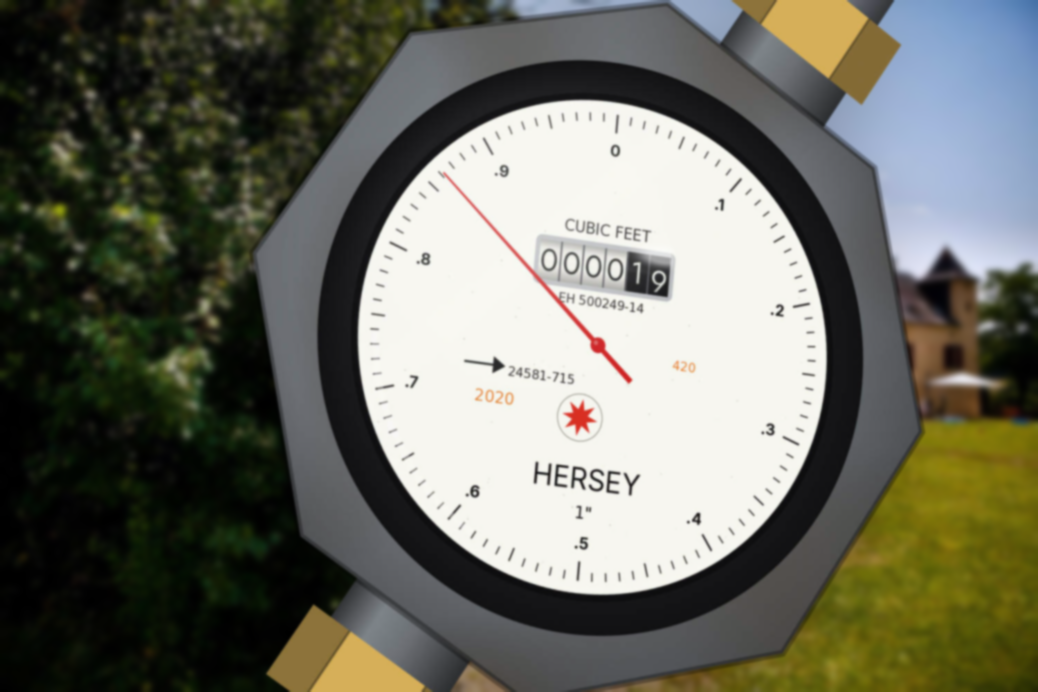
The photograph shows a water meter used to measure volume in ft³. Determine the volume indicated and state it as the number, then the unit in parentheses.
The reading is 18.86 (ft³)
